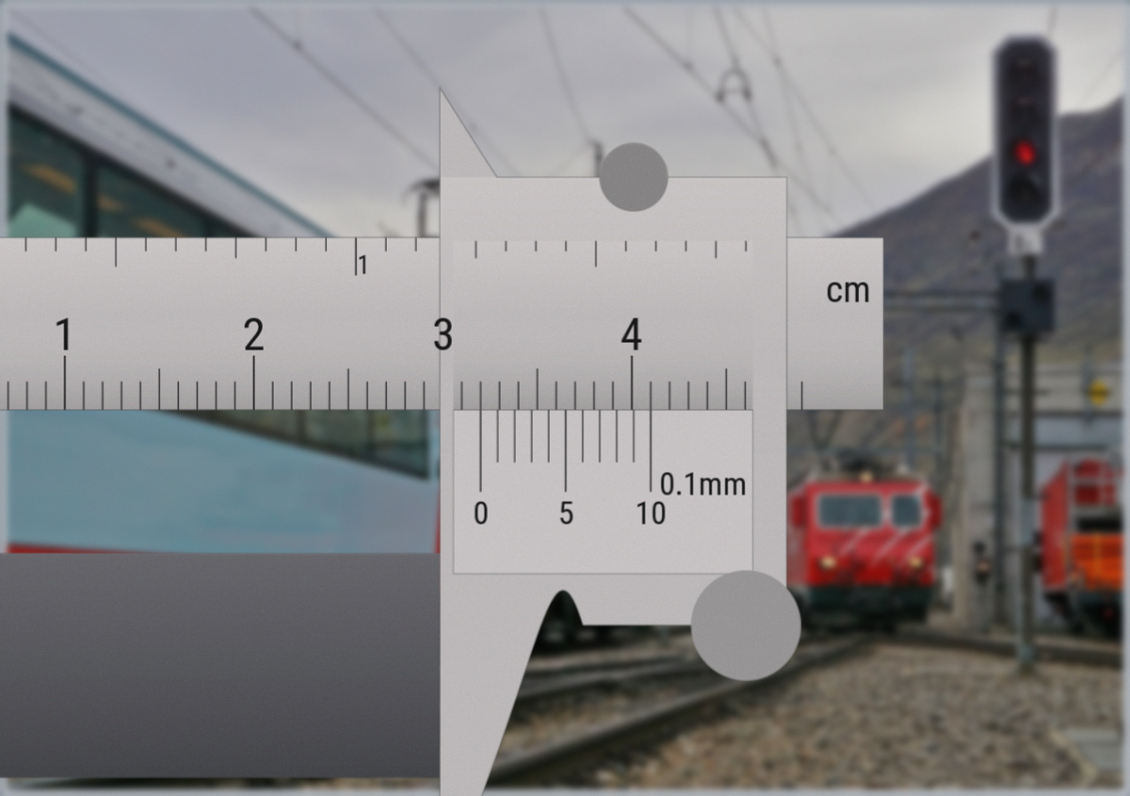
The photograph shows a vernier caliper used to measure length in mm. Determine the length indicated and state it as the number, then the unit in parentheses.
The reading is 32.0 (mm)
